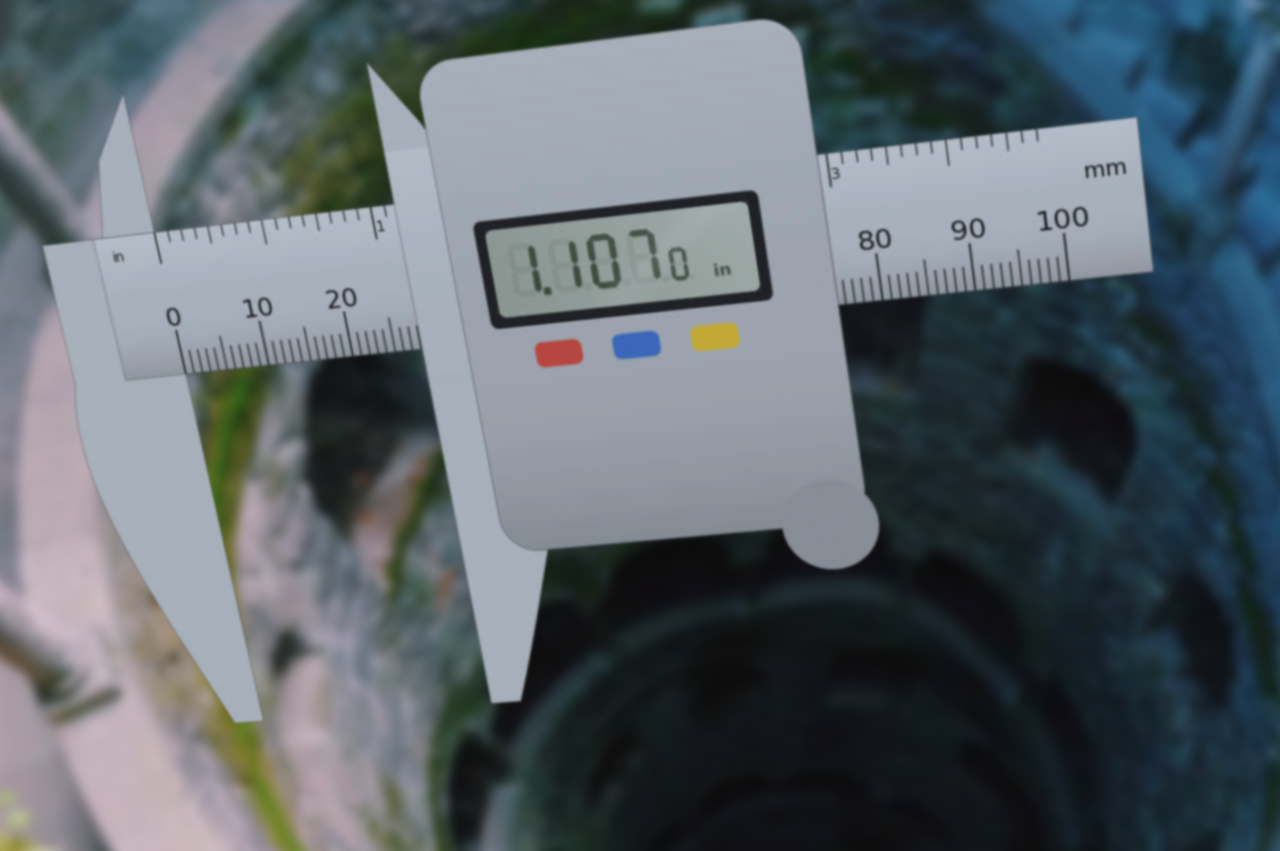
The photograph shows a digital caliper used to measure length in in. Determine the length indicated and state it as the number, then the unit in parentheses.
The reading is 1.1070 (in)
